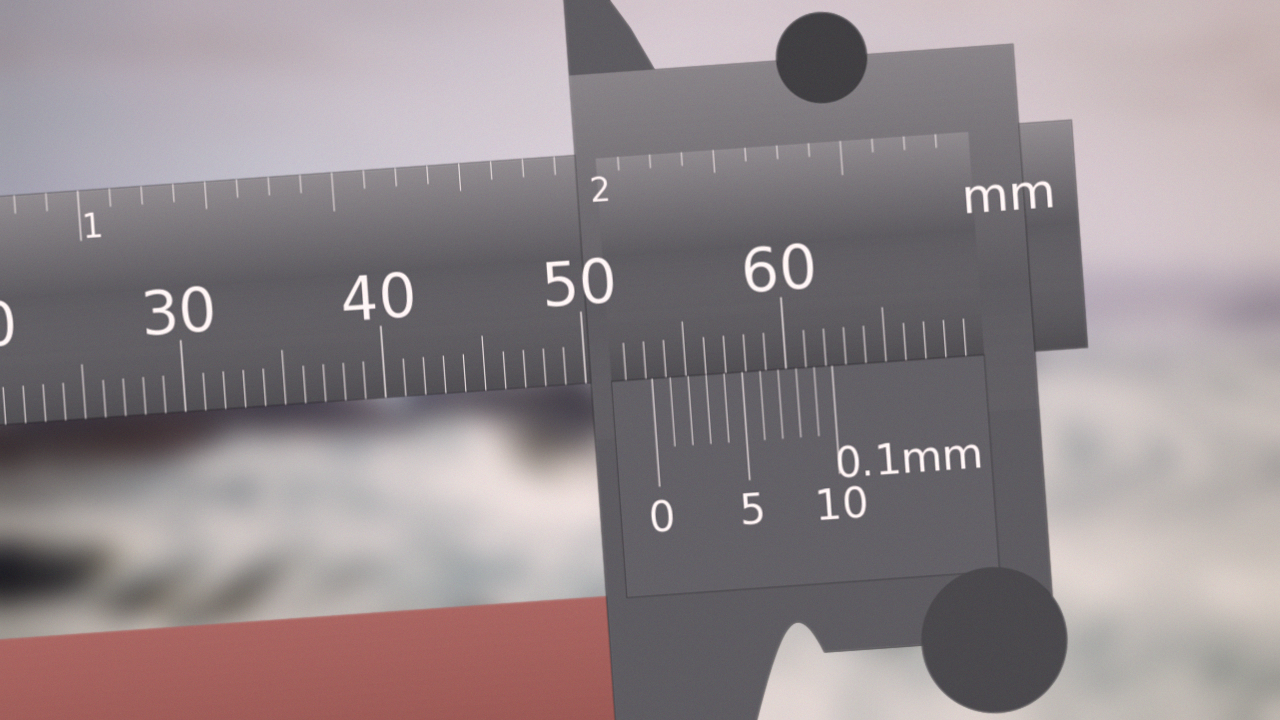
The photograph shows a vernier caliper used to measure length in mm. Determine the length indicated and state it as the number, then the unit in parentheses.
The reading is 53.3 (mm)
